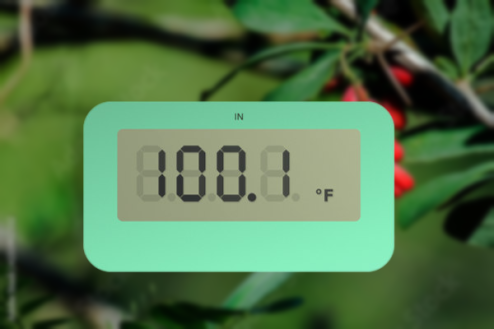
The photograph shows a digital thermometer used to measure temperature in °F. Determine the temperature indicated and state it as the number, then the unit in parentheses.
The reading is 100.1 (°F)
